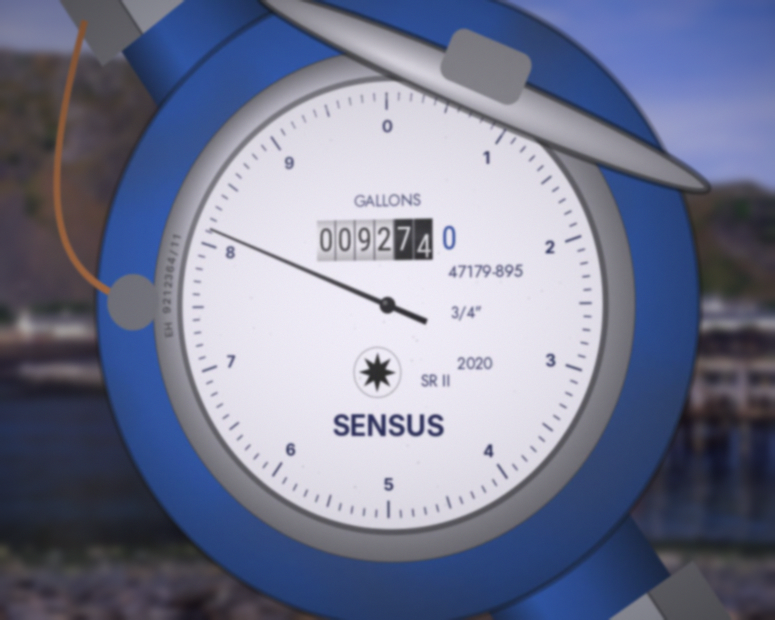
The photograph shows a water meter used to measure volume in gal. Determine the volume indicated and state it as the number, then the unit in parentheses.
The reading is 92738.1 (gal)
